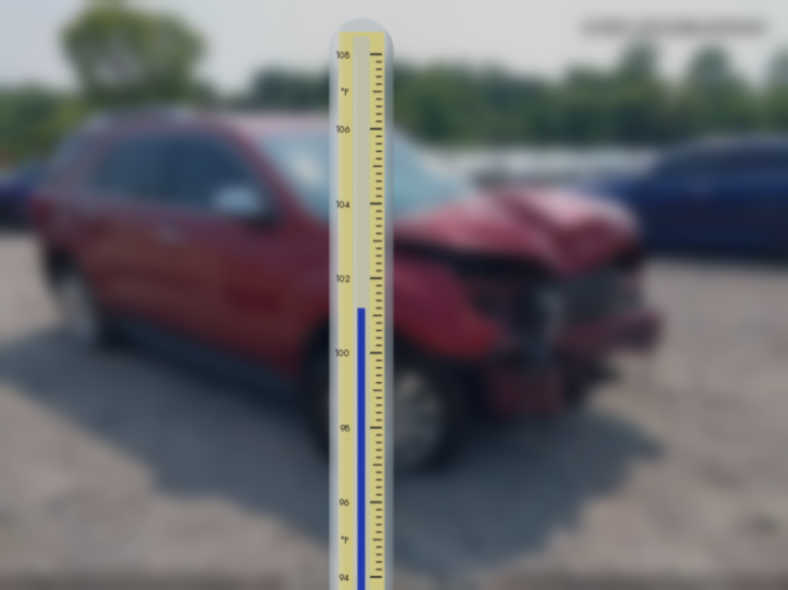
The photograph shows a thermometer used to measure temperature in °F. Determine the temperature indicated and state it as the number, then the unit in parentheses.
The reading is 101.2 (°F)
